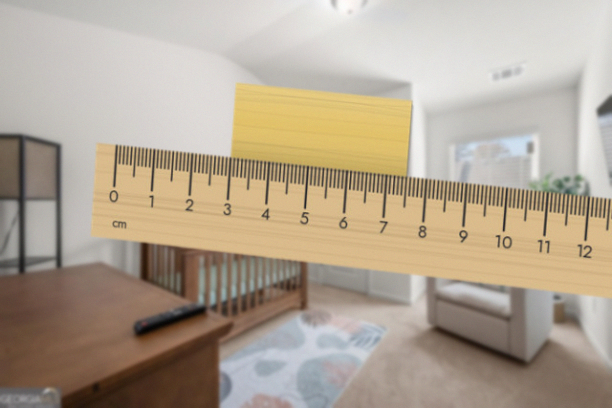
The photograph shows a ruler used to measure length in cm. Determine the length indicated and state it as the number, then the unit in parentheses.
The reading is 4.5 (cm)
